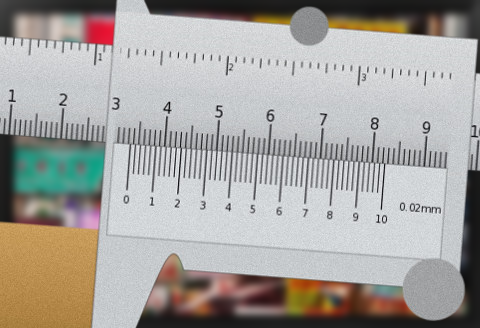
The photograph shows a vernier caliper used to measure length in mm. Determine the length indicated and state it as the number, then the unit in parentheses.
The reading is 33.4 (mm)
